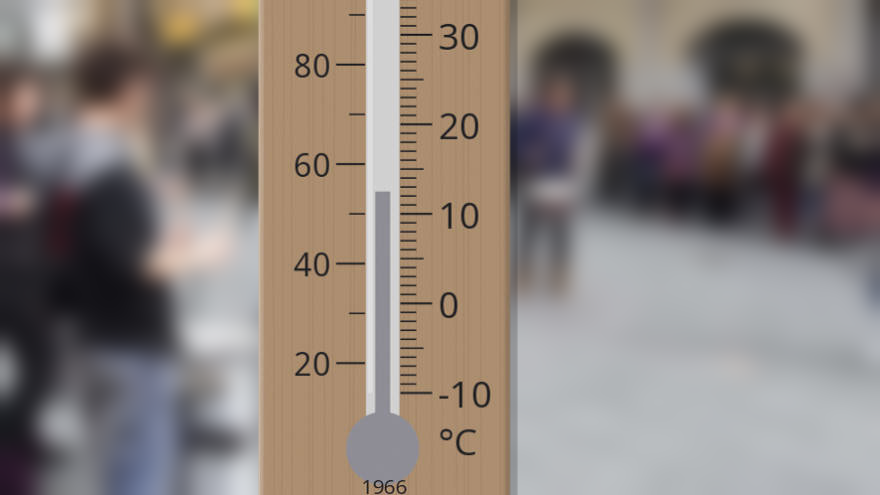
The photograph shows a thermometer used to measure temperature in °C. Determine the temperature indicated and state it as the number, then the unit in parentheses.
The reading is 12.5 (°C)
